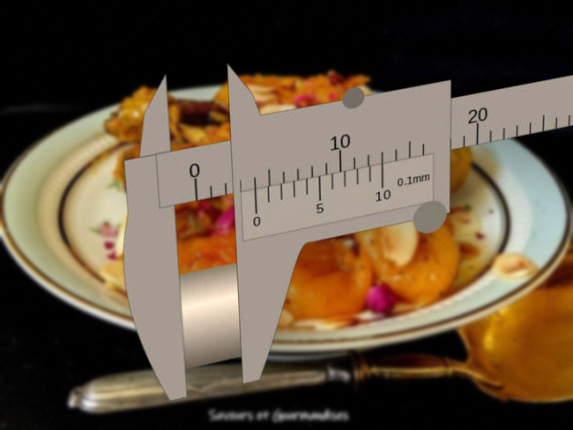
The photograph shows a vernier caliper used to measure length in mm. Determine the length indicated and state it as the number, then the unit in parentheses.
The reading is 4.0 (mm)
